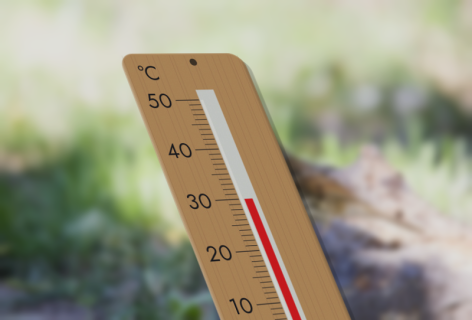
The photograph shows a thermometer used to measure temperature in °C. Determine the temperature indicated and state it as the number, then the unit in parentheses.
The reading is 30 (°C)
